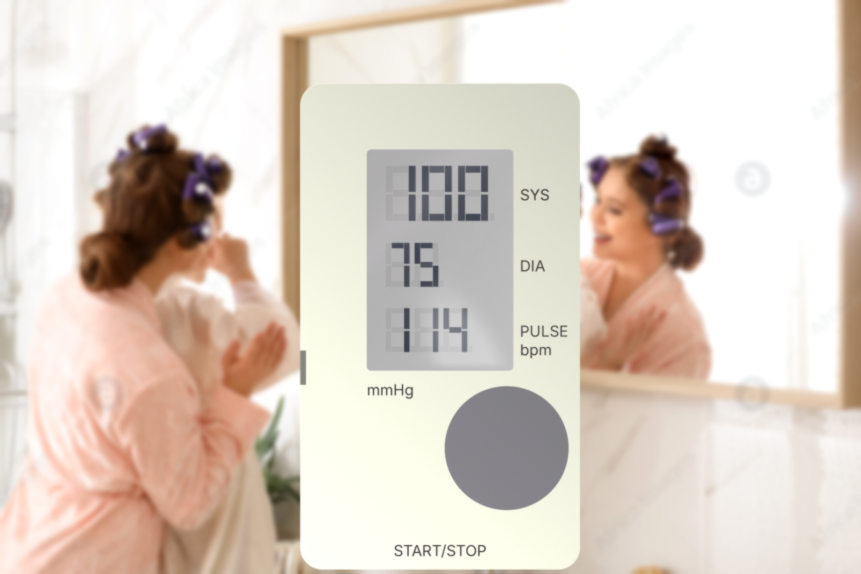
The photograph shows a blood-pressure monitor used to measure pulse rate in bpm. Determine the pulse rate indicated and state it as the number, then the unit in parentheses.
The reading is 114 (bpm)
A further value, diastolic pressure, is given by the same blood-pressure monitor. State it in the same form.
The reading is 75 (mmHg)
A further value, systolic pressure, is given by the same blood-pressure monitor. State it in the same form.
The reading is 100 (mmHg)
